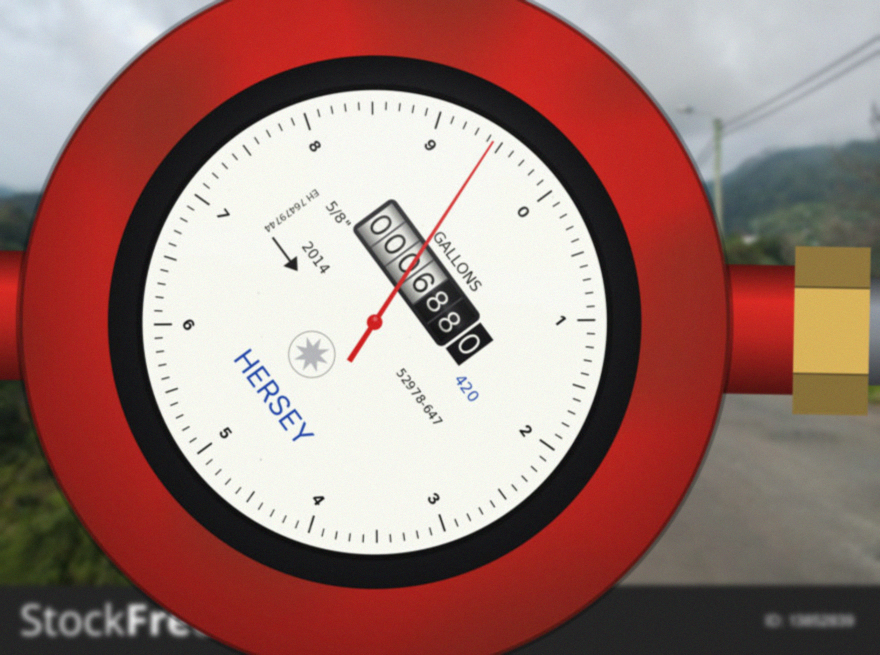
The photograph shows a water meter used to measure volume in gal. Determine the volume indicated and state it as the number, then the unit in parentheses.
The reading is 6879.4 (gal)
